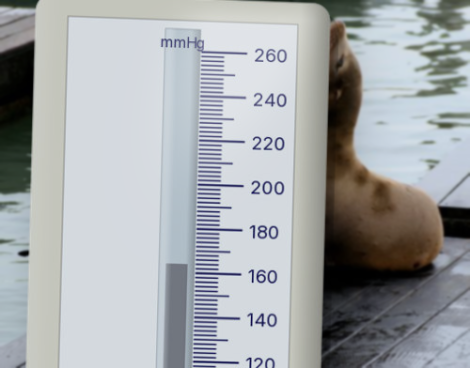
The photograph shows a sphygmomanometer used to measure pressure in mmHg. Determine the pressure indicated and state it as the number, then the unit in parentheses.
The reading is 164 (mmHg)
